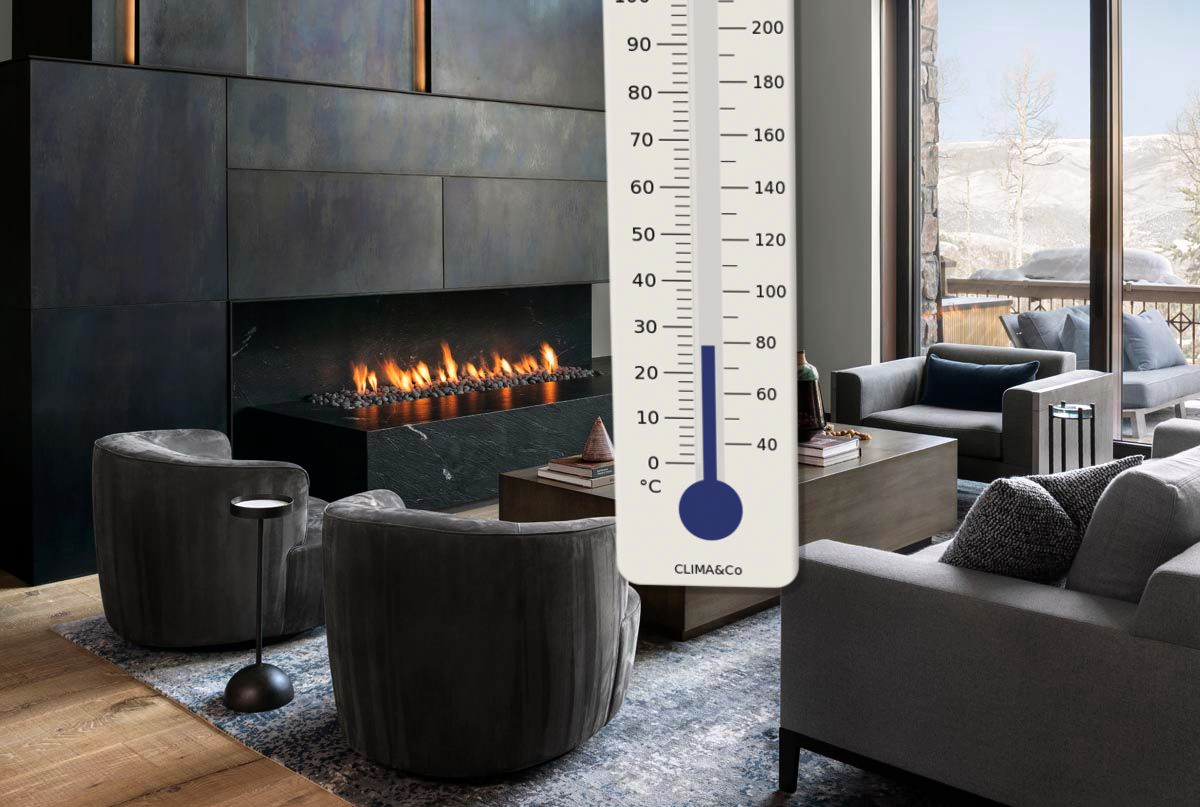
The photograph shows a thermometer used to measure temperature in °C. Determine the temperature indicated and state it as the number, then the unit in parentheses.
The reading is 26 (°C)
